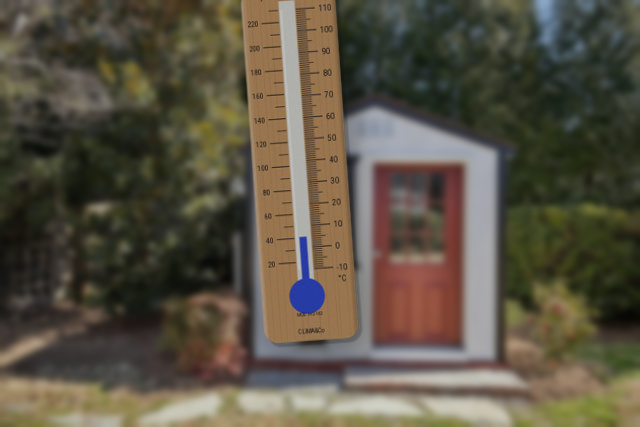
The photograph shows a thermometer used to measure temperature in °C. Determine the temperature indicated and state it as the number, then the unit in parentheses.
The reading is 5 (°C)
